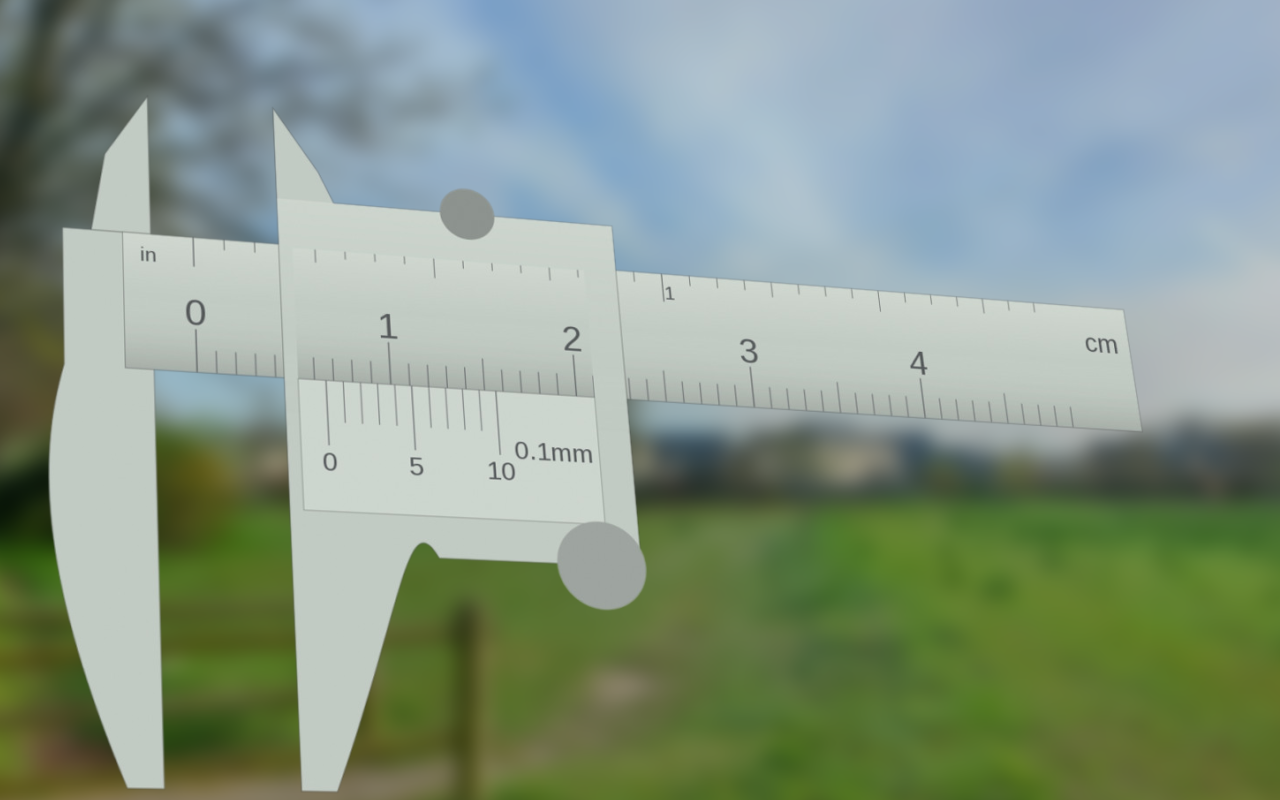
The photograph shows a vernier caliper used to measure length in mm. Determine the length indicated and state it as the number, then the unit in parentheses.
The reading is 6.6 (mm)
